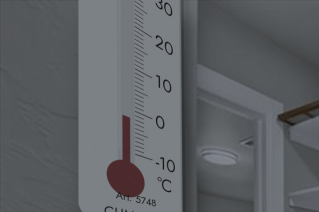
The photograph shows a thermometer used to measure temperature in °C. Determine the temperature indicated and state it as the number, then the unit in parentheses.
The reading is -2 (°C)
